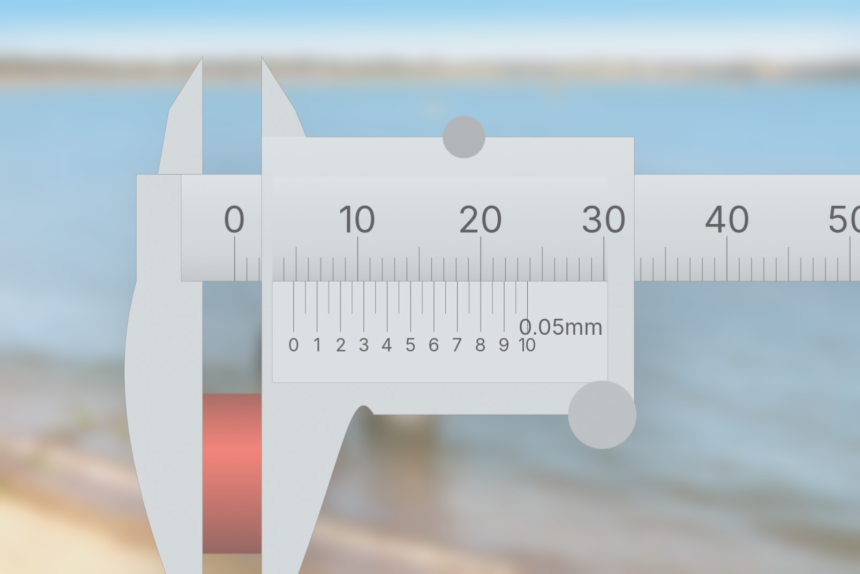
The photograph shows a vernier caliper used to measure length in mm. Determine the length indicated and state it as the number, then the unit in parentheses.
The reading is 4.8 (mm)
